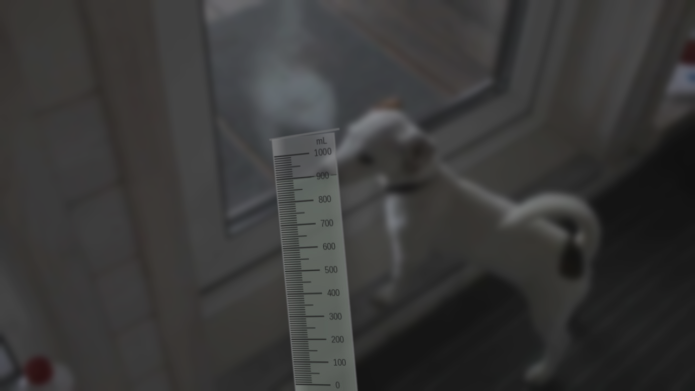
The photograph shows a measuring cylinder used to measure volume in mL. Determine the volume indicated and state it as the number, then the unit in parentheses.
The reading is 900 (mL)
